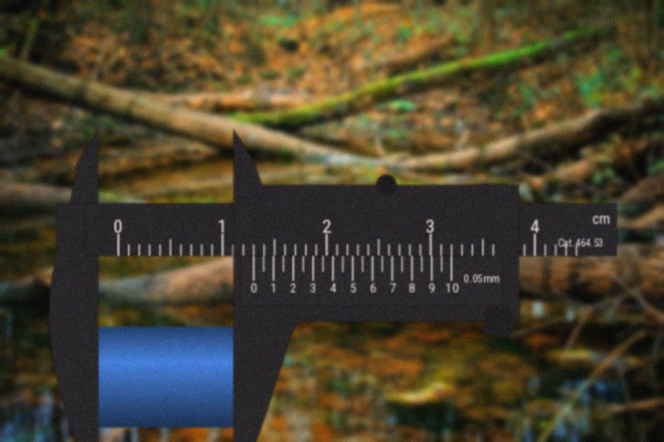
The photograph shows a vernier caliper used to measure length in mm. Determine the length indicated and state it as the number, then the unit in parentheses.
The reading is 13.0 (mm)
